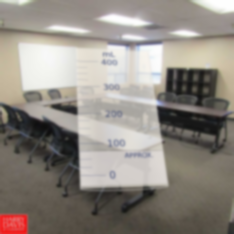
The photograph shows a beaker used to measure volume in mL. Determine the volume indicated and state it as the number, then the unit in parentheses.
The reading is 75 (mL)
